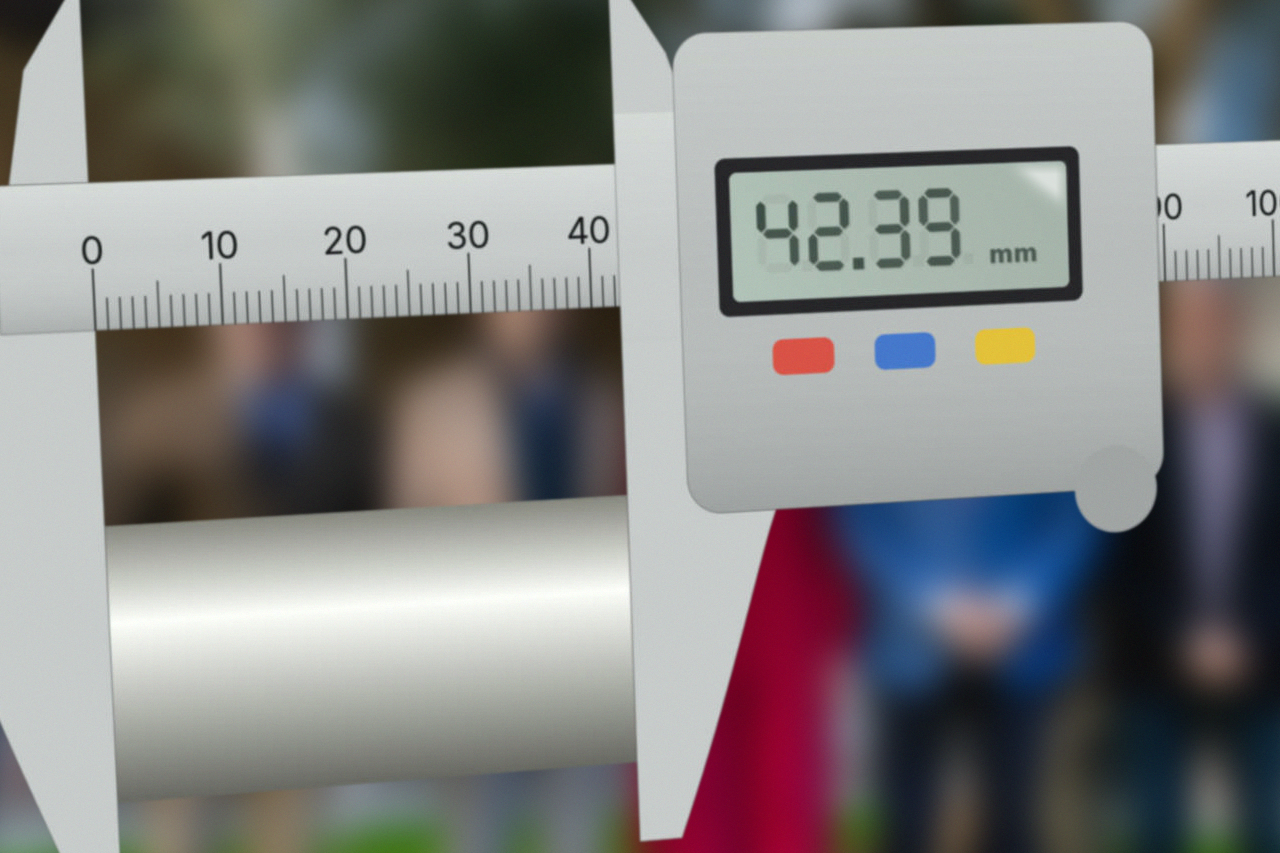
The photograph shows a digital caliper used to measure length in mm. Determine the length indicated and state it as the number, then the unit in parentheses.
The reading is 42.39 (mm)
